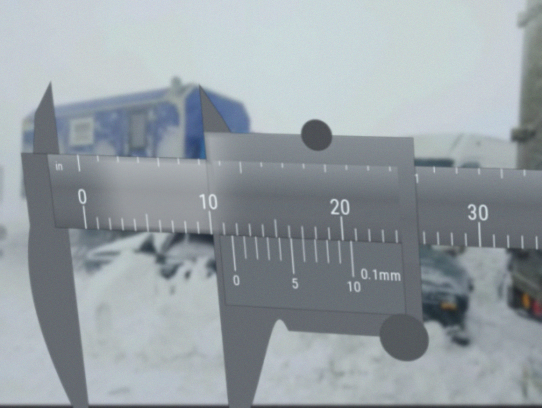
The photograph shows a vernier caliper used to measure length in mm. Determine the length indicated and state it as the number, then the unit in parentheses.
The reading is 11.6 (mm)
